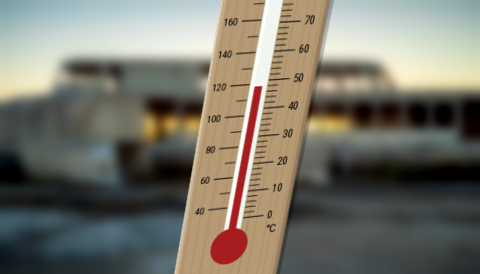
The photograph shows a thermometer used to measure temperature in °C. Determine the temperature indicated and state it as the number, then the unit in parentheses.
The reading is 48 (°C)
